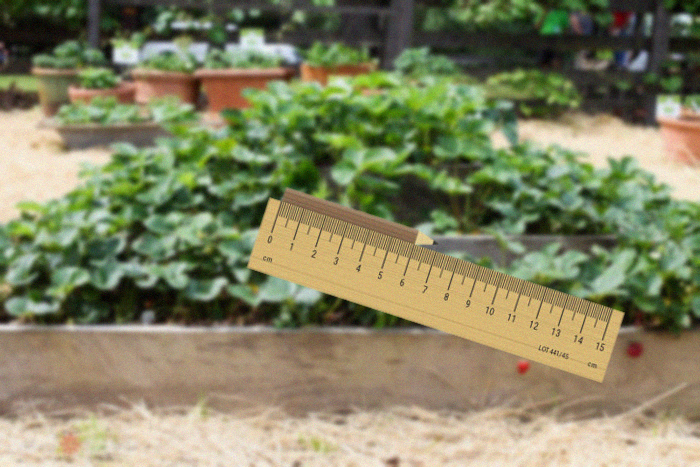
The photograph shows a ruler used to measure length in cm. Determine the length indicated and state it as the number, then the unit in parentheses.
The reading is 7 (cm)
